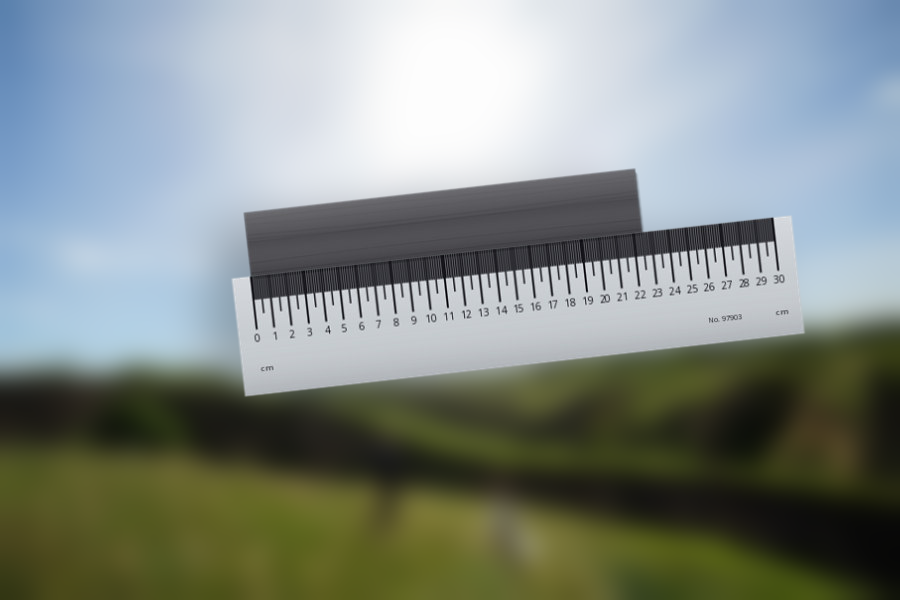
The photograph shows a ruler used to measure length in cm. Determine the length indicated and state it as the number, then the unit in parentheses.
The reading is 22.5 (cm)
